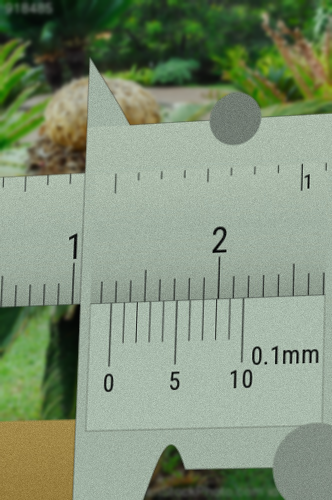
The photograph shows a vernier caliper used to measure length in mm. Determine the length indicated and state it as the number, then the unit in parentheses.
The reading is 12.7 (mm)
